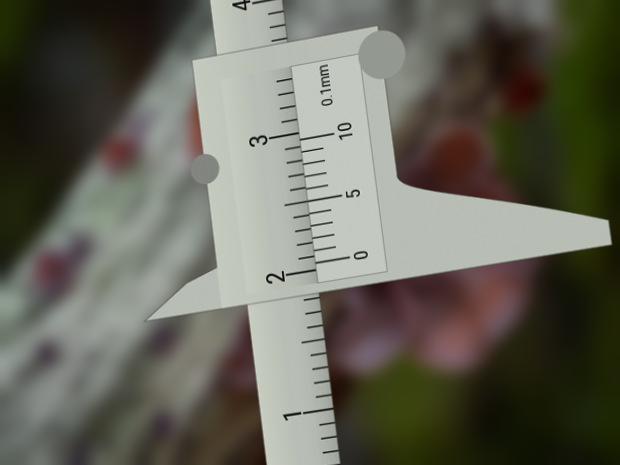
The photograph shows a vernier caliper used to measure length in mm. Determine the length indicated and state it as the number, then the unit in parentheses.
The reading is 20.5 (mm)
